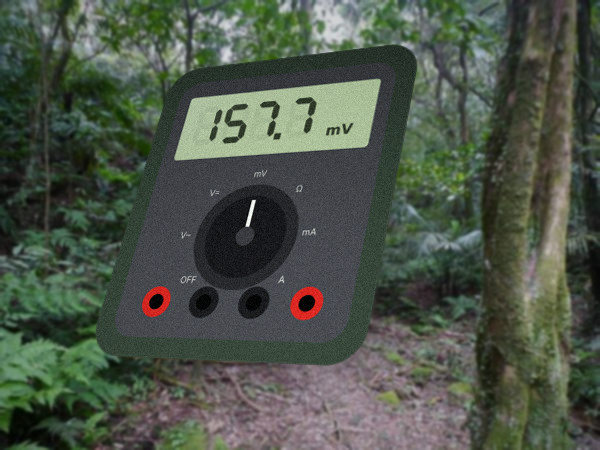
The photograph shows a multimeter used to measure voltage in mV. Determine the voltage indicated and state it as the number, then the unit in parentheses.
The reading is 157.7 (mV)
